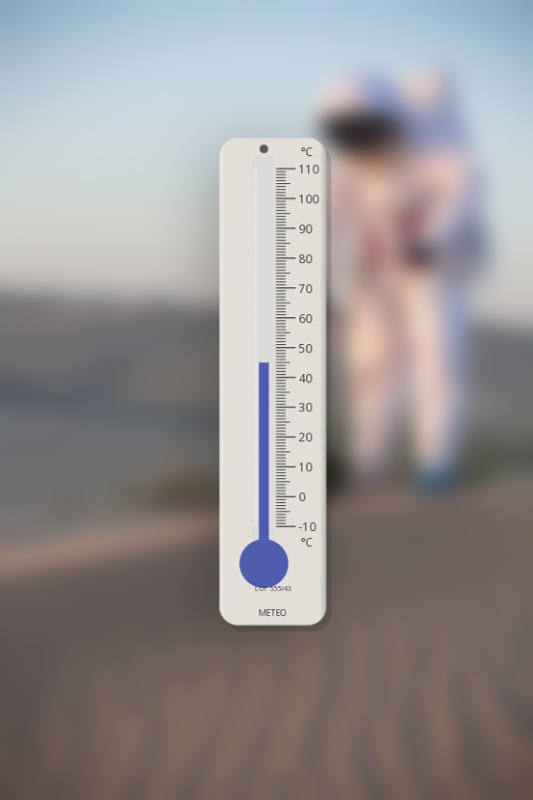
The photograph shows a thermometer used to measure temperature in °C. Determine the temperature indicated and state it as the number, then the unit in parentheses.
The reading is 45 (°C)
